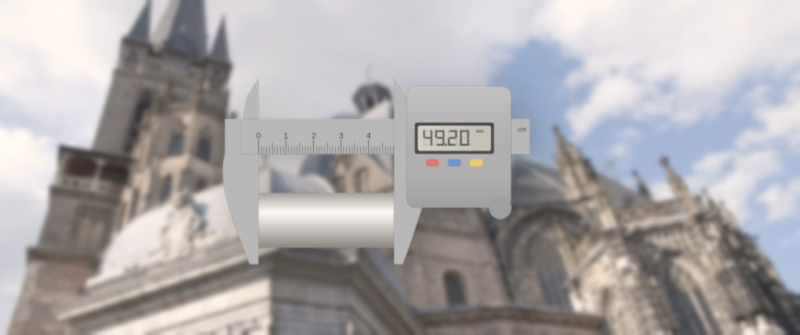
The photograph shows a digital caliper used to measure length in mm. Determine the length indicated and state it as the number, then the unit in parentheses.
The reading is 49.20 (mm)
